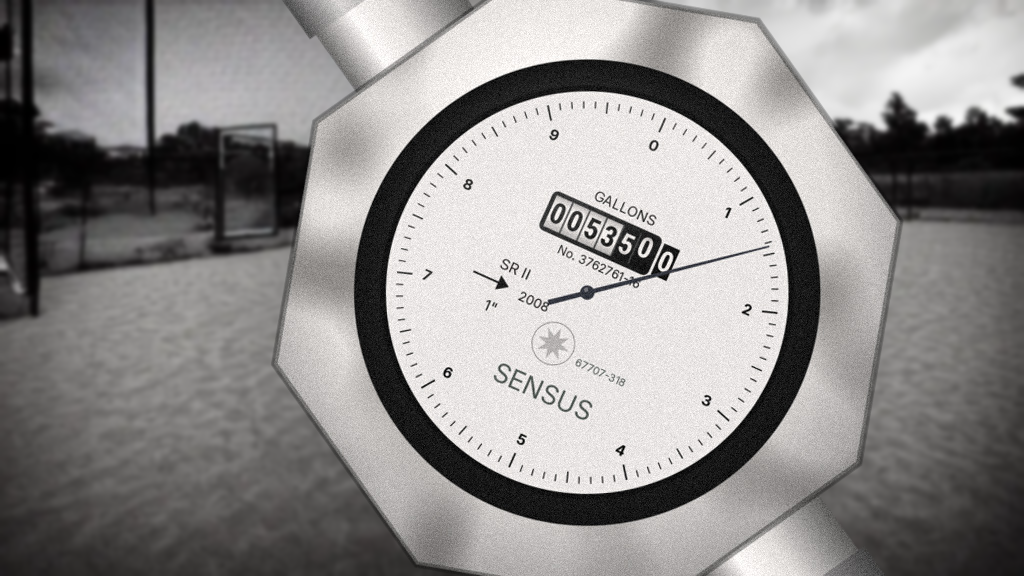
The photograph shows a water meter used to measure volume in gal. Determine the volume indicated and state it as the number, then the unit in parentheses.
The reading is 53501.4 (gal)
